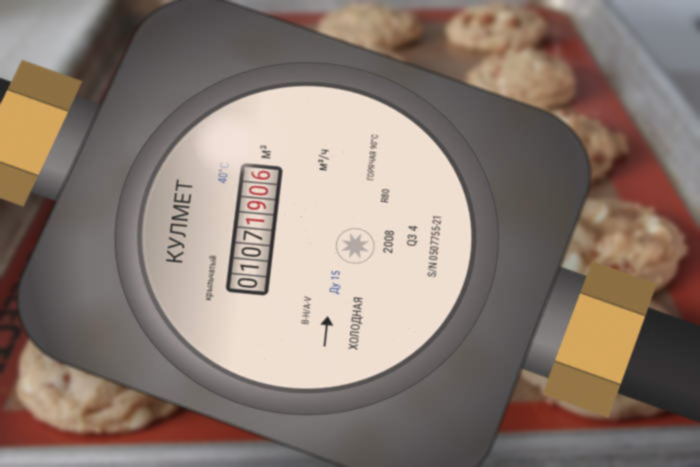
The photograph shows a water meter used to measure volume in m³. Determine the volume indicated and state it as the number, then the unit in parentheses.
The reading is 107.1906 (m³)
